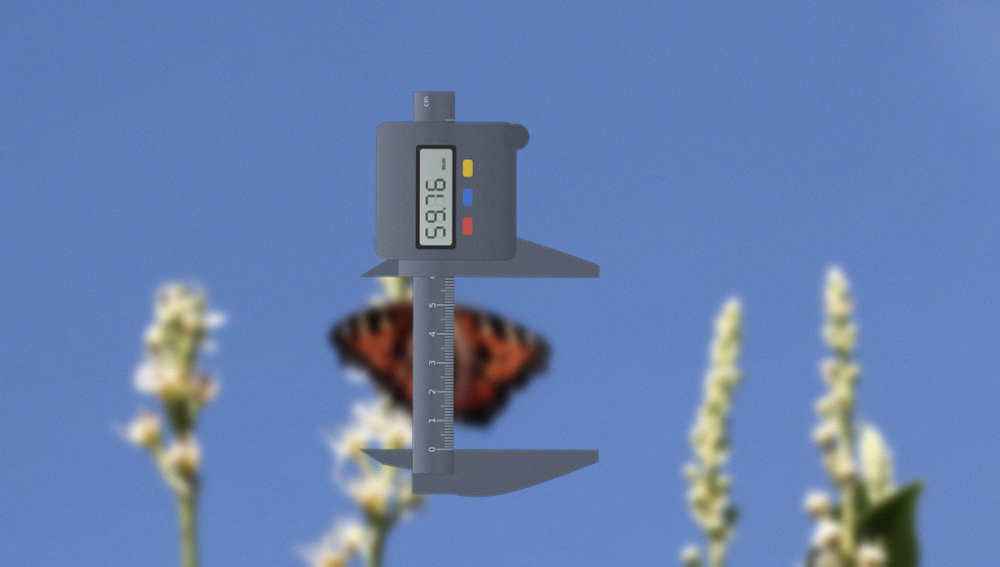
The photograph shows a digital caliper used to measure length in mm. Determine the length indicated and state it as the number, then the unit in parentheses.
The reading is 59.76 (mm)
